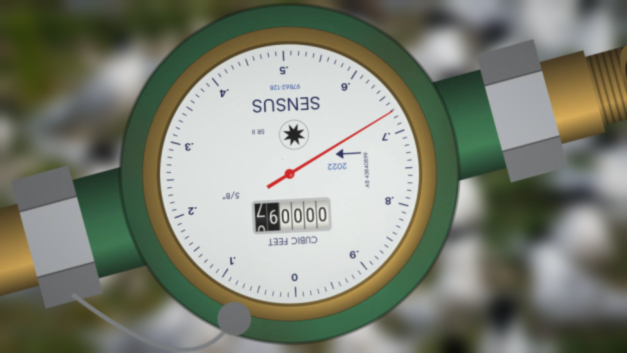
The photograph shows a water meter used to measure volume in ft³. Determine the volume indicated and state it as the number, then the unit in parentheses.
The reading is 96.67 (ft³)
